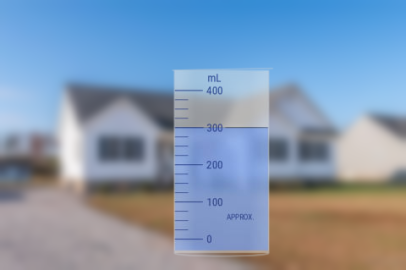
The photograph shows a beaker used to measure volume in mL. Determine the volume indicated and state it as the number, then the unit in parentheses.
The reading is 300 (mL)
